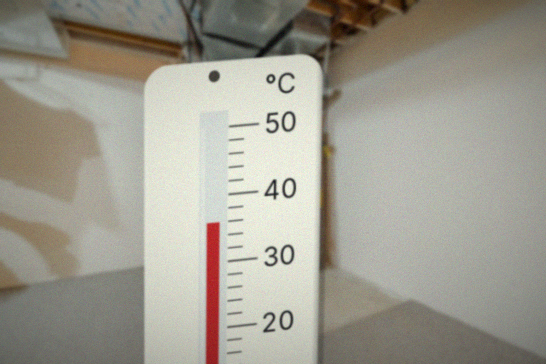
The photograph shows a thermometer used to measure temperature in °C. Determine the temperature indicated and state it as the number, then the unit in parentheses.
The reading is 36 (°C)
